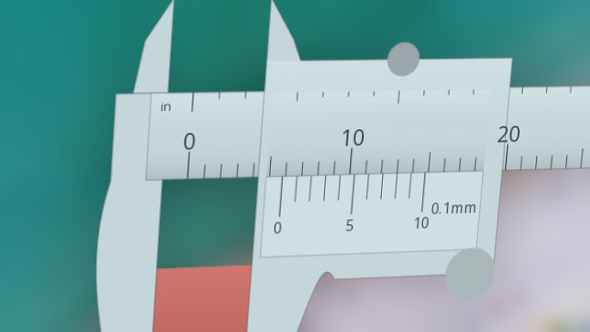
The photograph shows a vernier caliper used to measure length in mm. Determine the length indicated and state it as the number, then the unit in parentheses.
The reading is 5.8 (mm)
